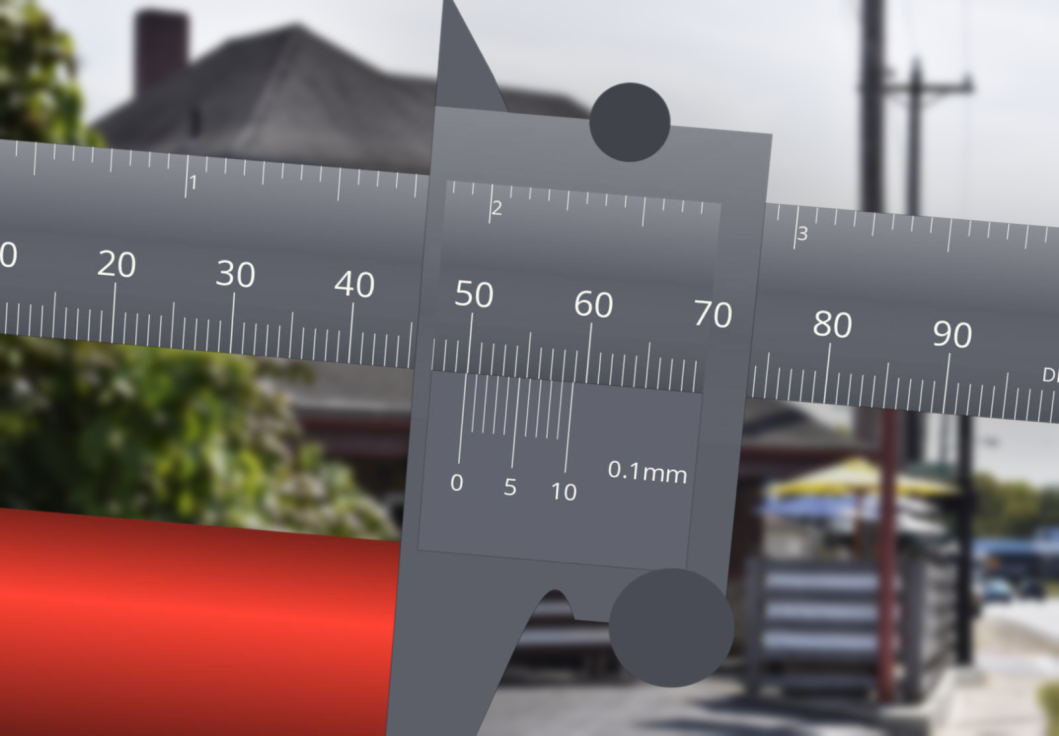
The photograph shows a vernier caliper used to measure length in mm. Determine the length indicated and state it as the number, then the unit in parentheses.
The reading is 49.9 (mm)
